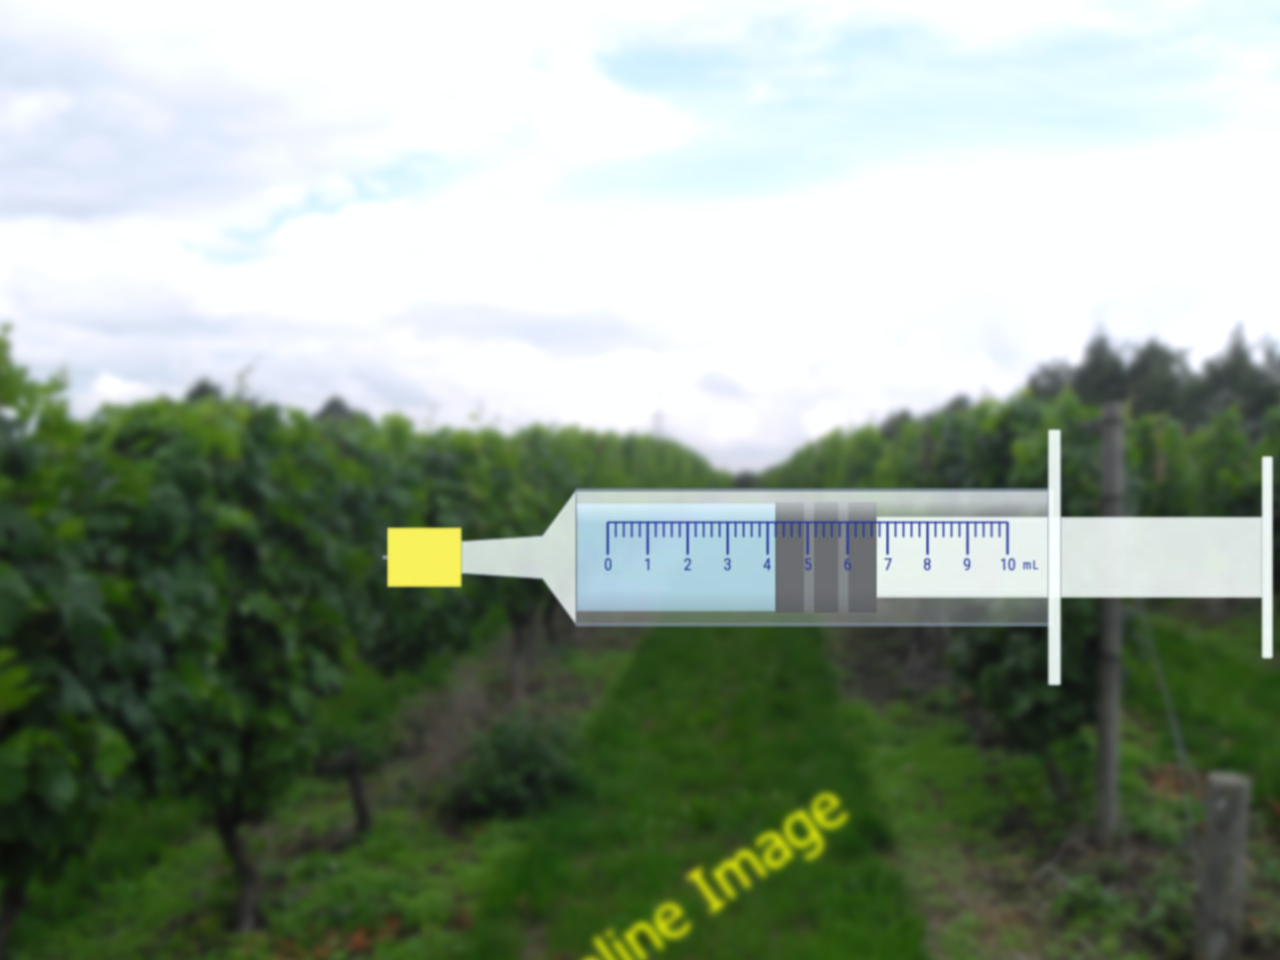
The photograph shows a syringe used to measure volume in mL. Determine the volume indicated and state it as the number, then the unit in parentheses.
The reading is 4.2 (mL)
